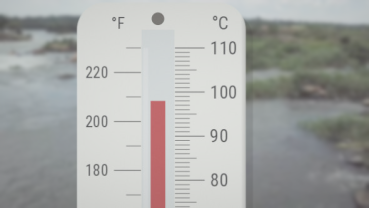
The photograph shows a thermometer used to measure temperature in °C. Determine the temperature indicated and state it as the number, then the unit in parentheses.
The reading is 98 (°C)
